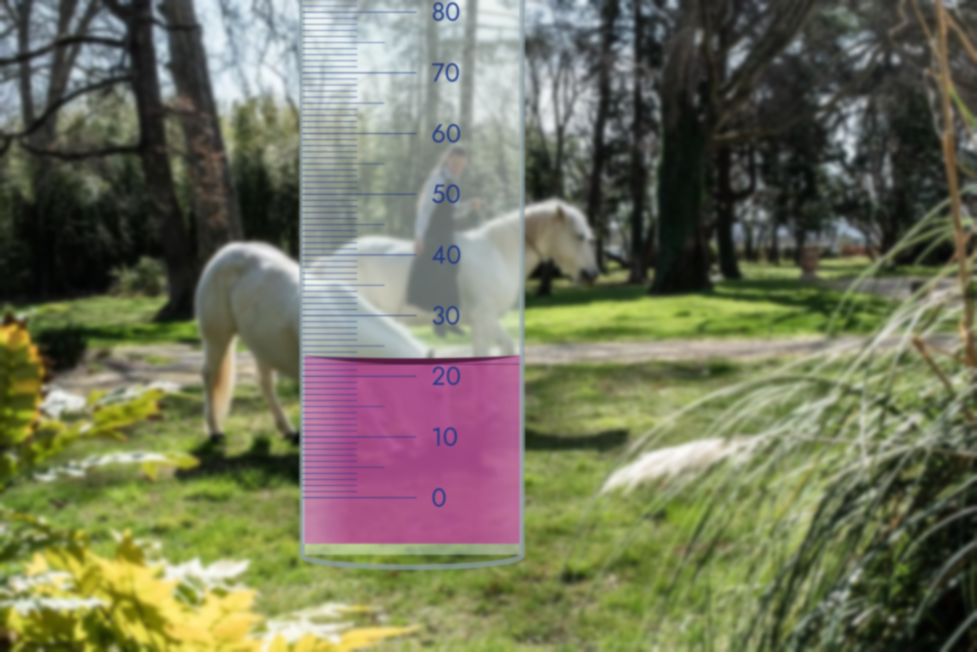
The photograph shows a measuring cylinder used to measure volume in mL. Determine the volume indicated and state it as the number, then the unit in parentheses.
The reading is 22 (mL)
